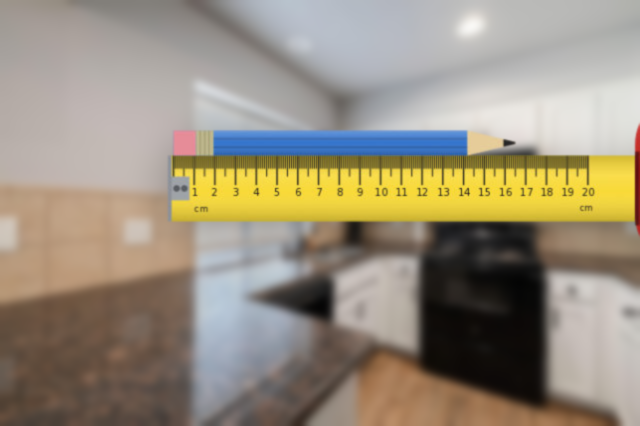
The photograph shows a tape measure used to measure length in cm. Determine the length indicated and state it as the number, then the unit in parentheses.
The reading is 16.5 (cm)
